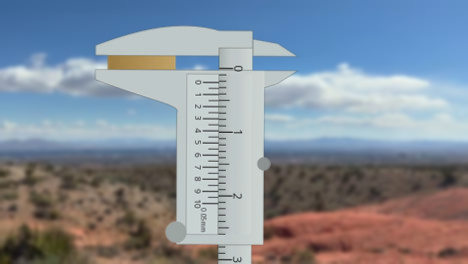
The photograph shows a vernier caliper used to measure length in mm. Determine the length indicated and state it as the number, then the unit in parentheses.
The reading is 2.2 (mm)
